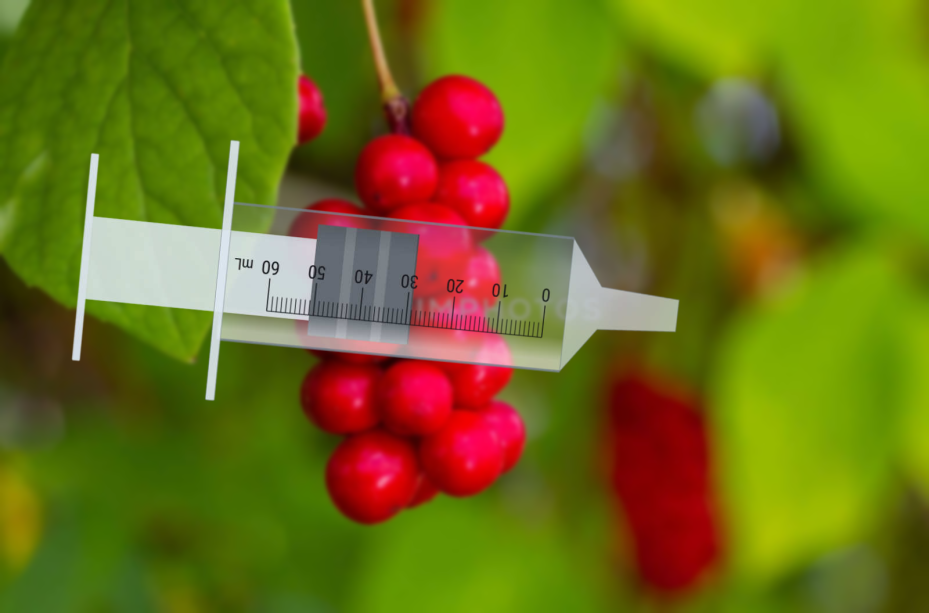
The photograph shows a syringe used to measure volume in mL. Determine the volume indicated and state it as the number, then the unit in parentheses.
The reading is 29 (mL)
